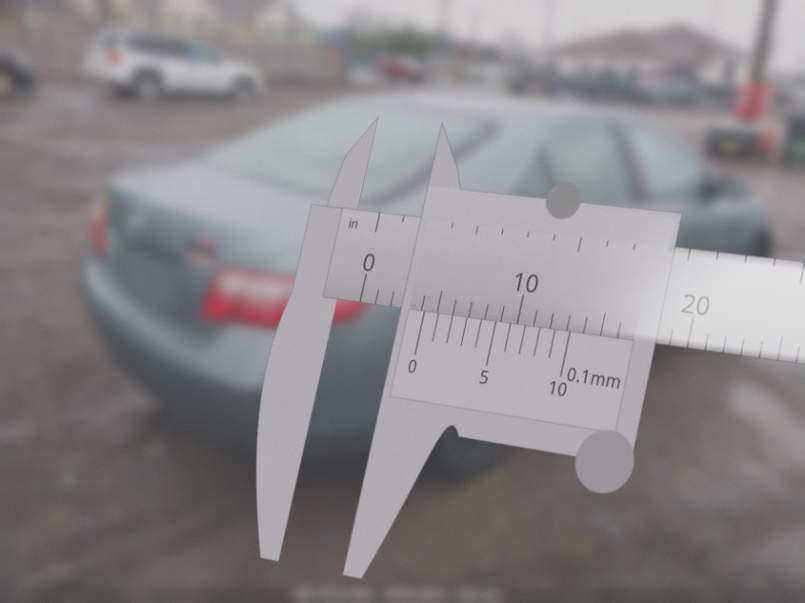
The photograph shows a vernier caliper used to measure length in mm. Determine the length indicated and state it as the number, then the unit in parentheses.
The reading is 4.2 (mm)
